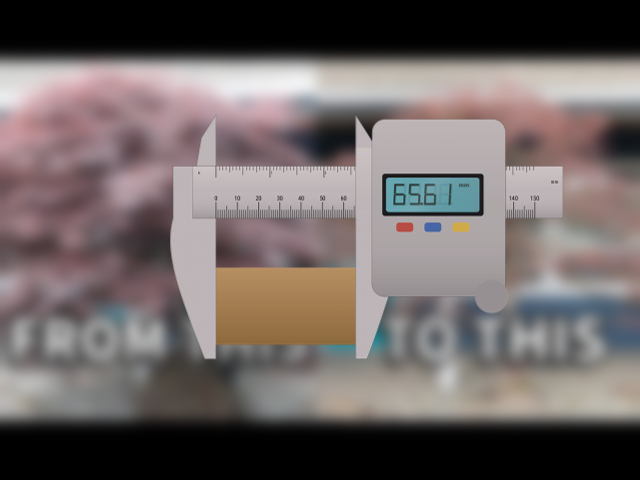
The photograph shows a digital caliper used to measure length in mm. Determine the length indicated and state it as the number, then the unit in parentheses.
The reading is 65.61 (mm)
